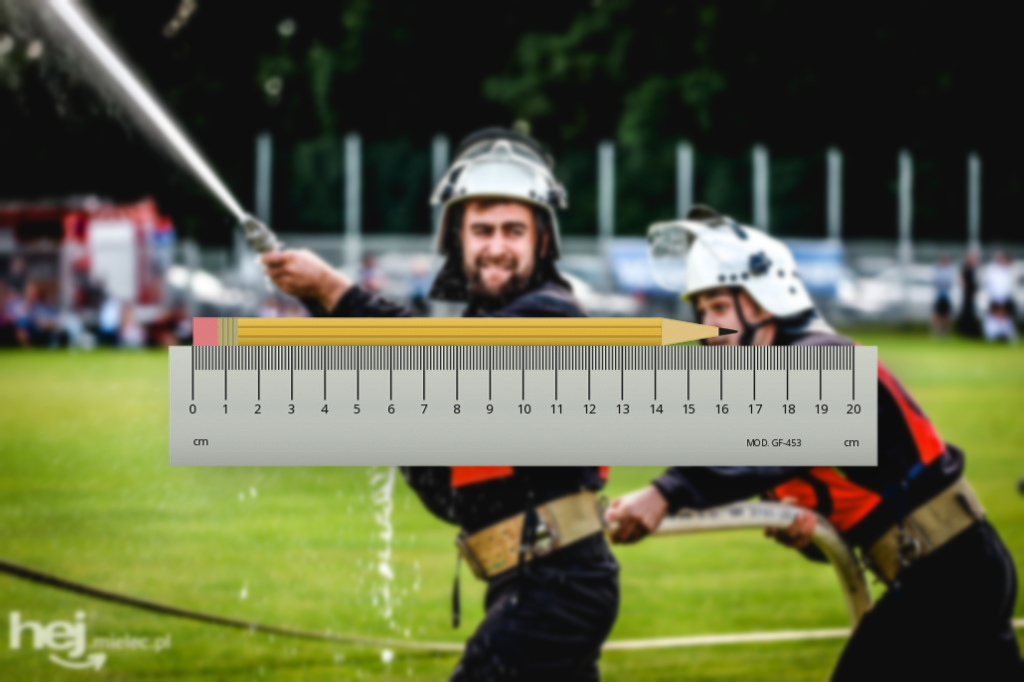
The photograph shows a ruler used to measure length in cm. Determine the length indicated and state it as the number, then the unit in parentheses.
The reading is 16.5 (cm)
